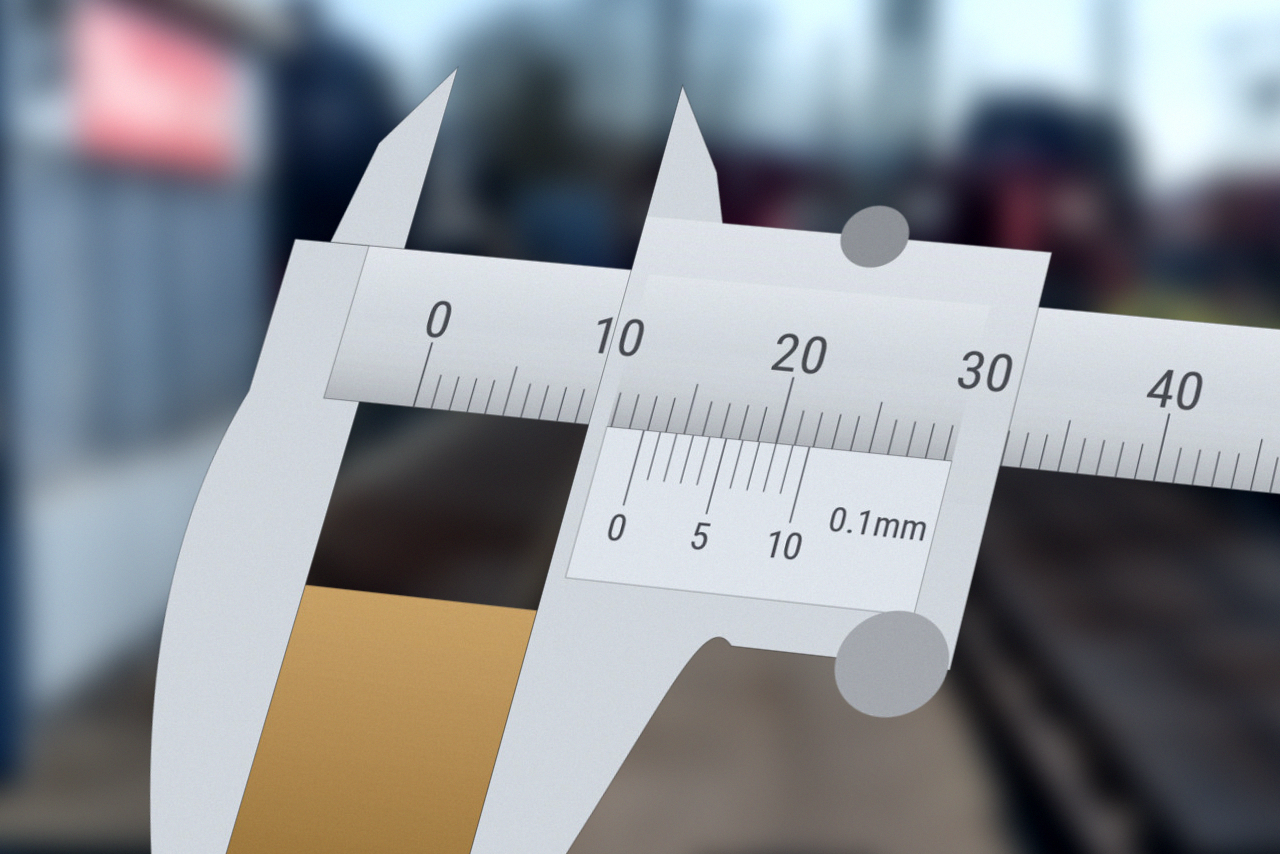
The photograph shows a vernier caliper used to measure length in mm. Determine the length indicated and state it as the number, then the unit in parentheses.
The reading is 12.8 (mm)
